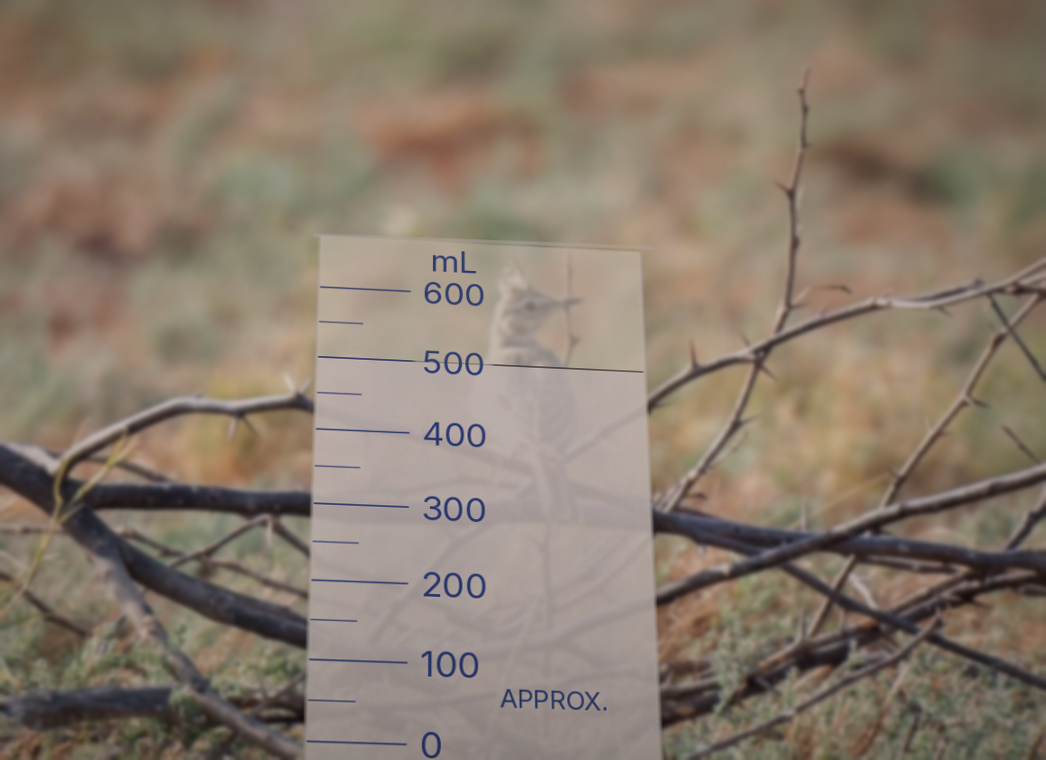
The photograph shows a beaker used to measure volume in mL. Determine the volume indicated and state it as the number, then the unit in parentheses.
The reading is 500 (mL)
